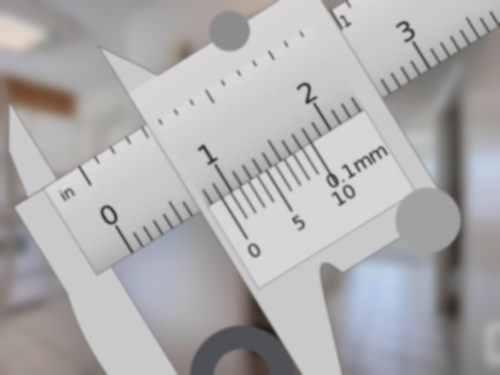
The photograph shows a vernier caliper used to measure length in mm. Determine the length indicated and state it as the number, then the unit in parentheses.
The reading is 9.0 (mm)
